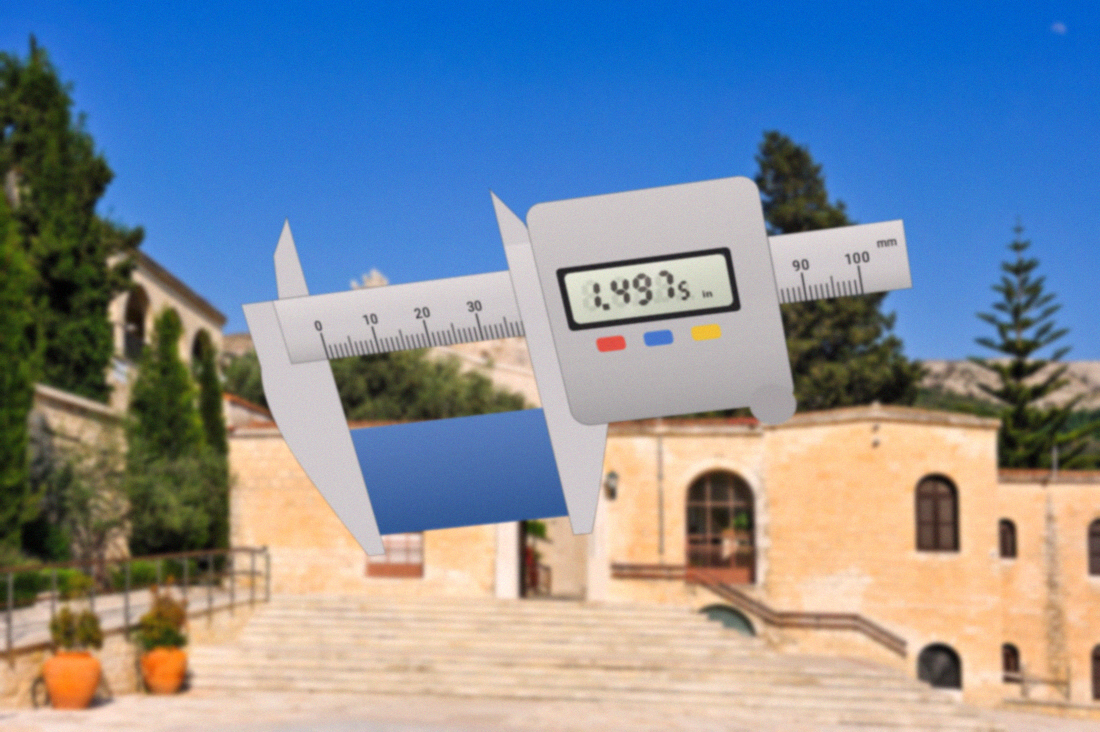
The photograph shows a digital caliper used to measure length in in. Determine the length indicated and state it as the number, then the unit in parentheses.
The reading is 1.4975 (in)
